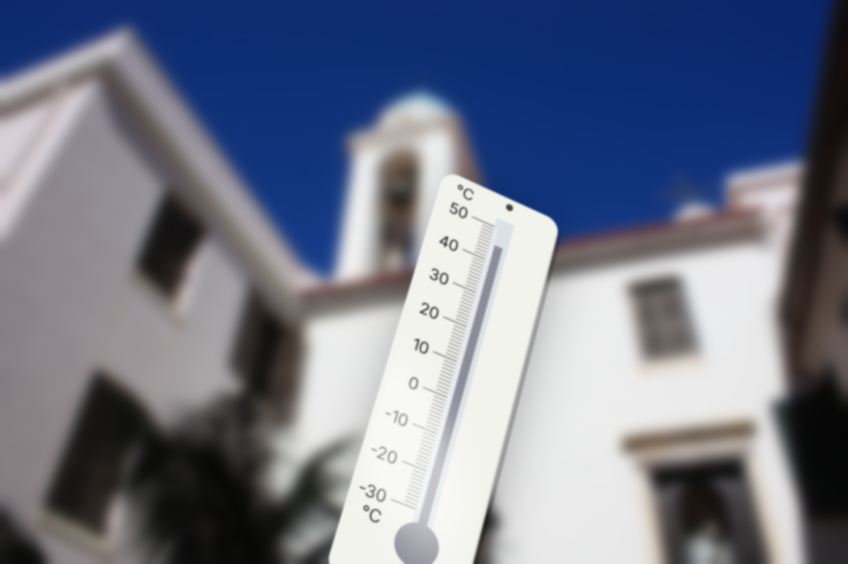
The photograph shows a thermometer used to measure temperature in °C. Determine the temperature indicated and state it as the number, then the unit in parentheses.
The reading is 45 (°C)
